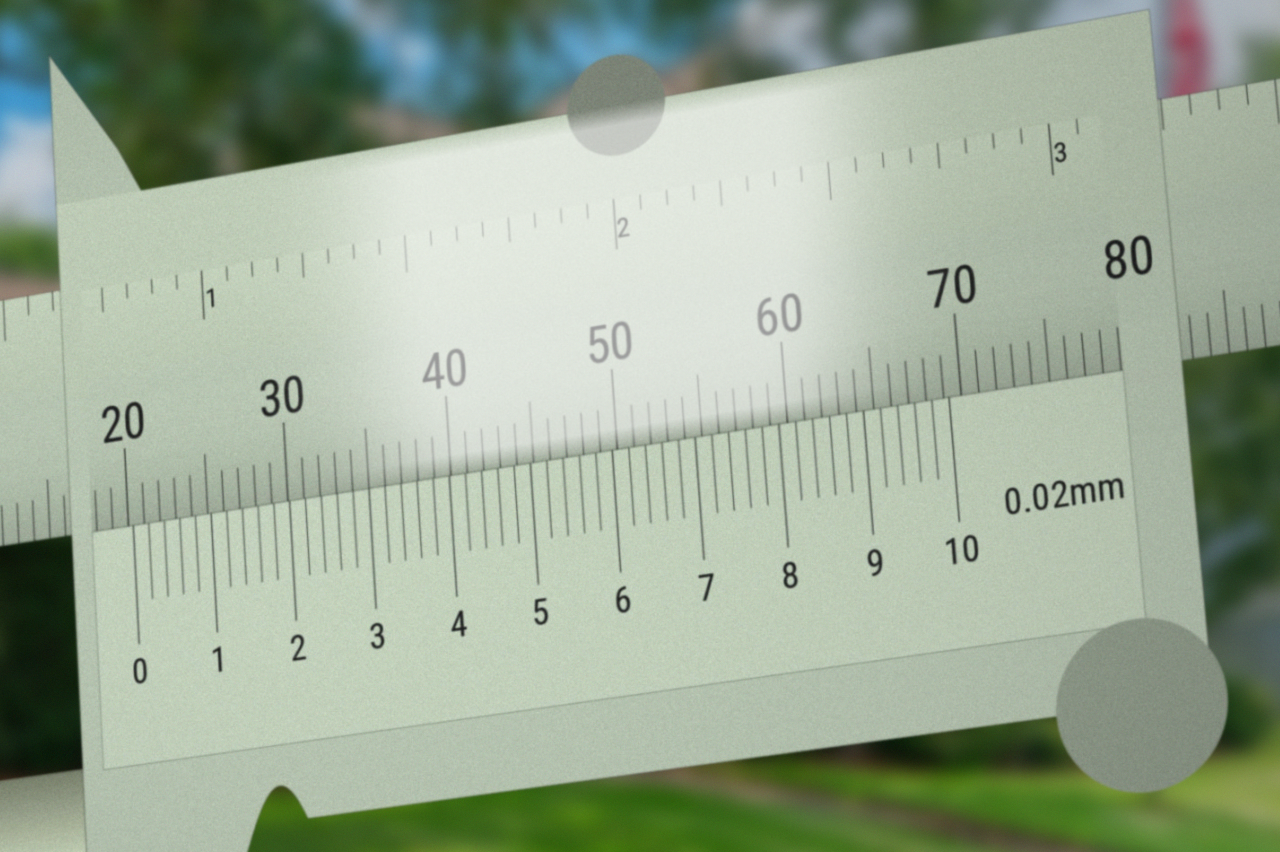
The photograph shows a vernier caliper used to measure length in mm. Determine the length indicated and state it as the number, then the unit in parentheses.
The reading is 20.3 (mm)
